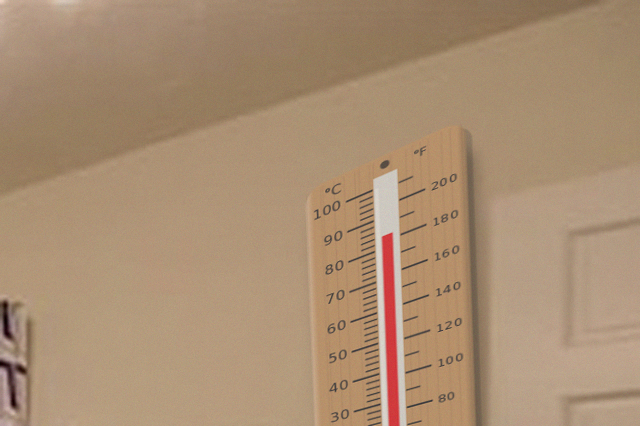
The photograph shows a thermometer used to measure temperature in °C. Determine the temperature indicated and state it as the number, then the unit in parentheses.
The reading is 84 (°C)
